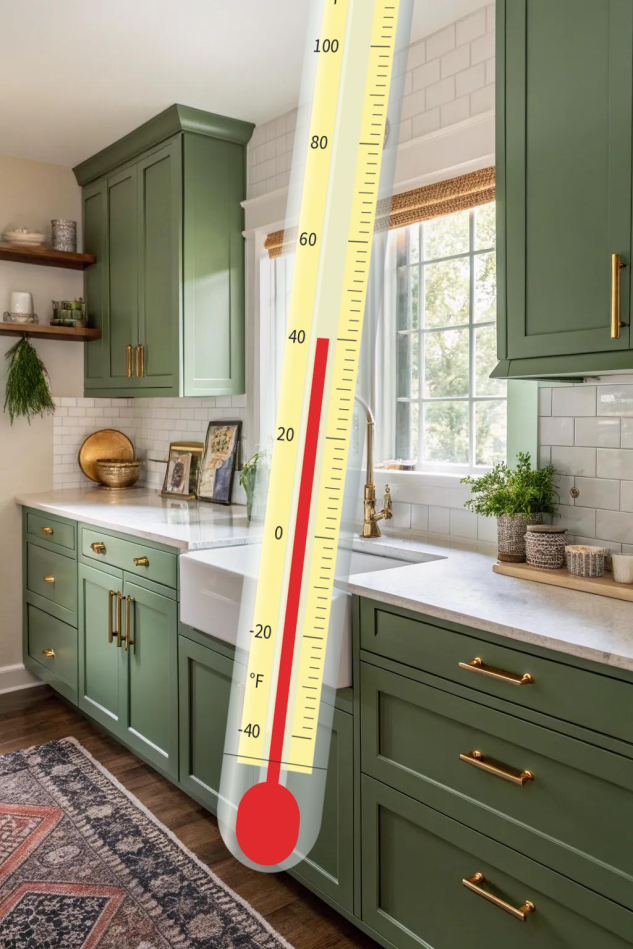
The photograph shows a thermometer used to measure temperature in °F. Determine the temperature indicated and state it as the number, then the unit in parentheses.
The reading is 40 (°F)
